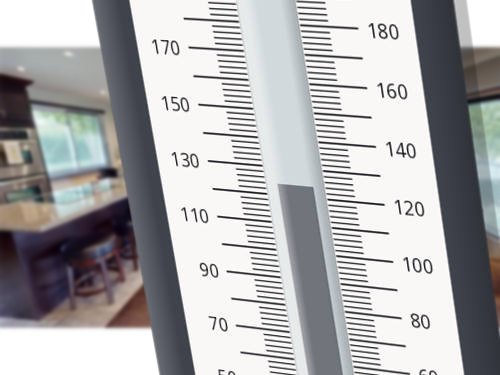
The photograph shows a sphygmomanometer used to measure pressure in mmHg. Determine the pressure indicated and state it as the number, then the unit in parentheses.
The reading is 124 (mmHg)
